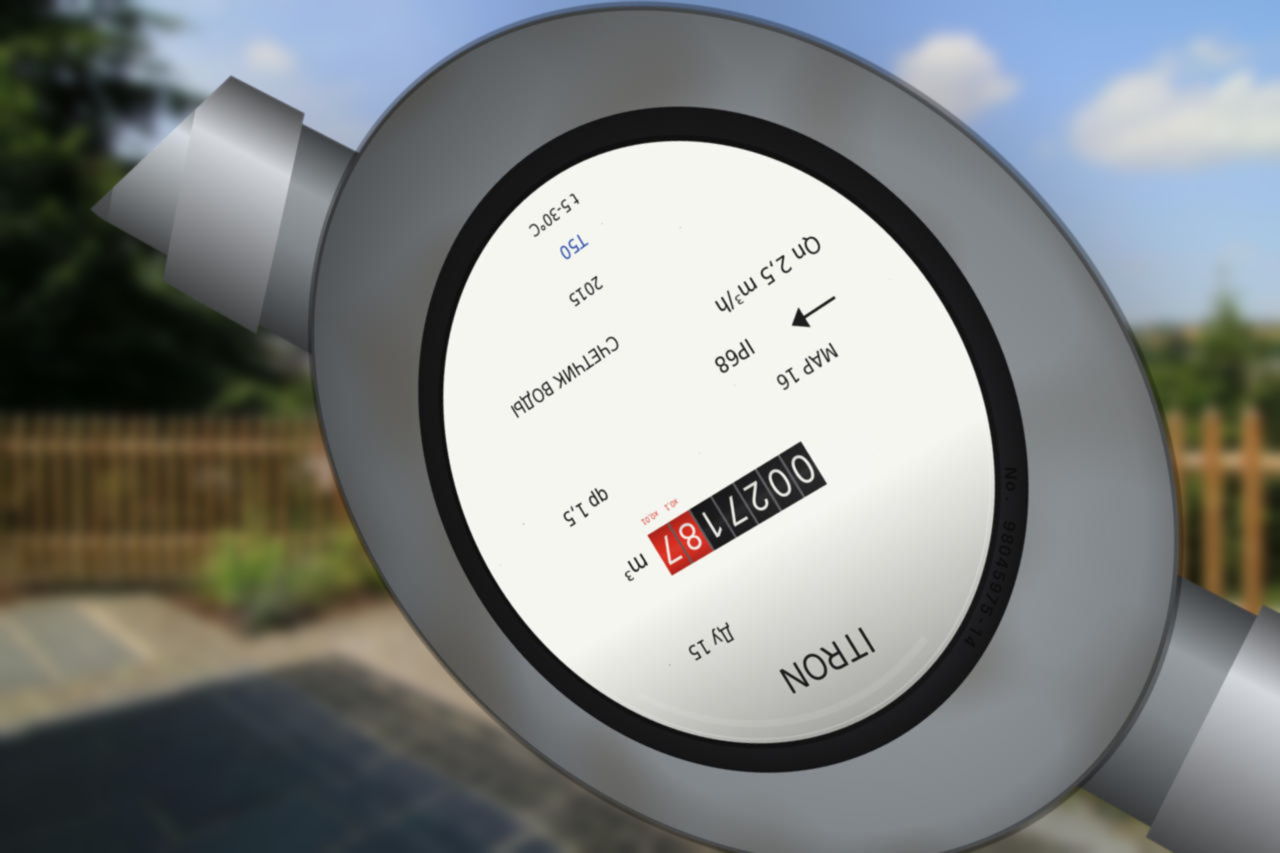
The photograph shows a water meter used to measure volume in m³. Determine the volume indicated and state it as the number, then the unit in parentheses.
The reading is 271.87 (m³)
